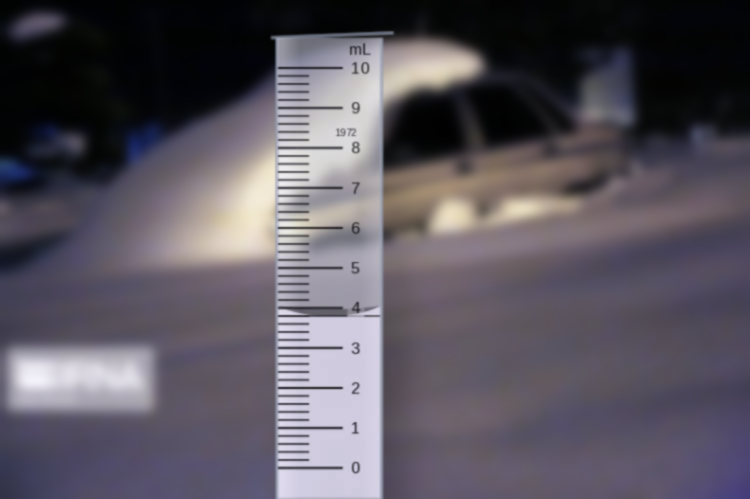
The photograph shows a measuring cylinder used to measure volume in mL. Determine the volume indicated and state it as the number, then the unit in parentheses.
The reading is 3.8 (mL)
